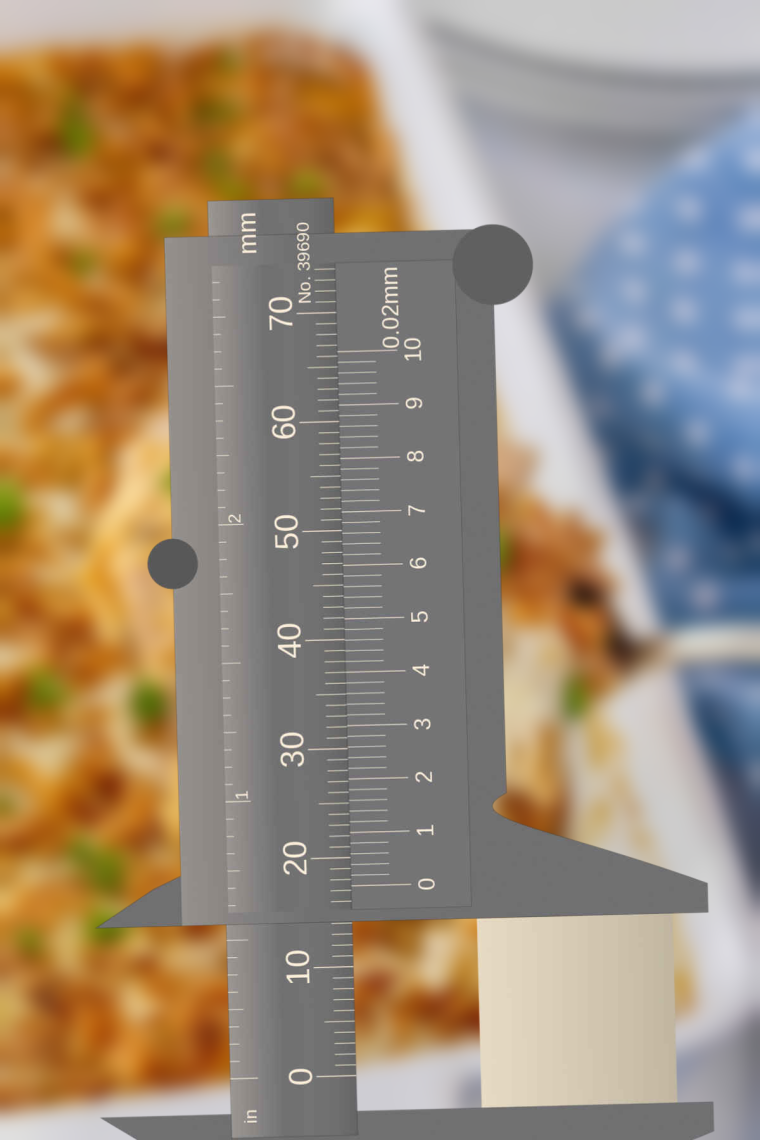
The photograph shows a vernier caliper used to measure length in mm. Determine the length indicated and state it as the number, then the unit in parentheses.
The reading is 17.4 (mm)
